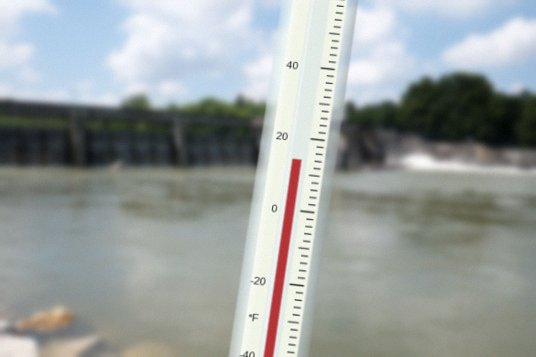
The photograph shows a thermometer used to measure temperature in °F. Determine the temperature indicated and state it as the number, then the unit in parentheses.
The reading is 14 (°F)
